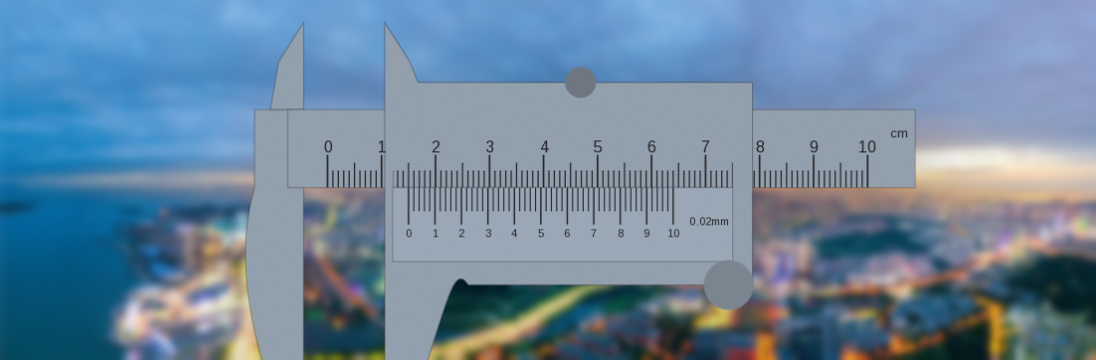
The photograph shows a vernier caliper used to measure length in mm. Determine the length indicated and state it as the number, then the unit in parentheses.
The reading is 15.0 (mm)
